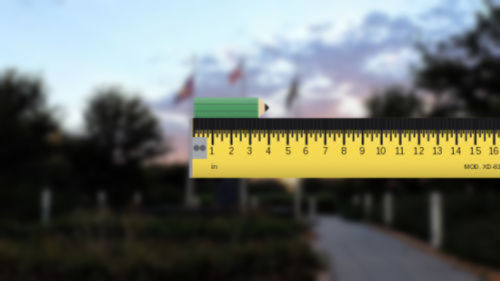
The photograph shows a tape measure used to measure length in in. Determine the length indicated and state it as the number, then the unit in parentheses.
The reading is 4 (in)
